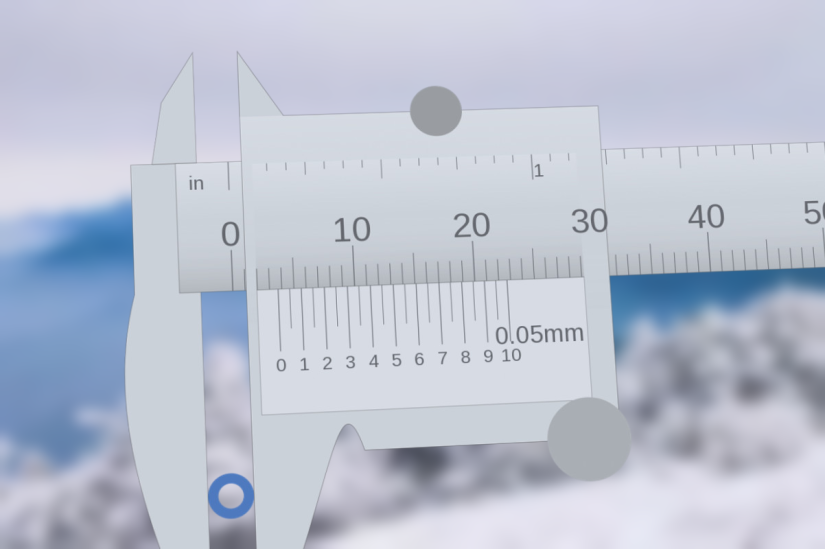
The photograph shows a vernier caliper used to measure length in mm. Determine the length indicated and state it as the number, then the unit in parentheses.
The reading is 3.7 (mm)
